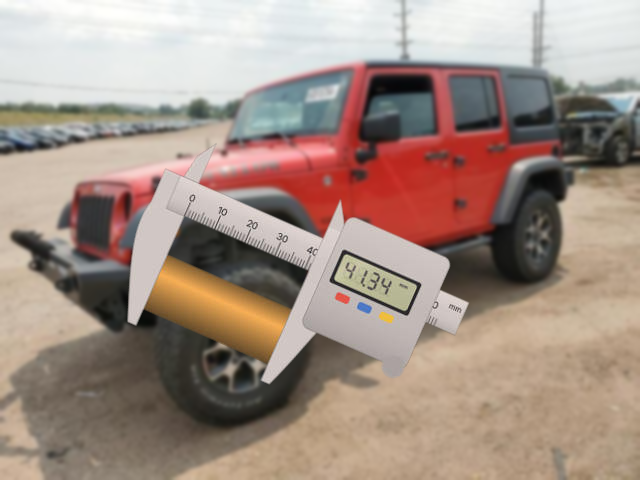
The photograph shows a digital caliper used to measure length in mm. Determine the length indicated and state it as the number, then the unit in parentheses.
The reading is 41.34 (mm)
